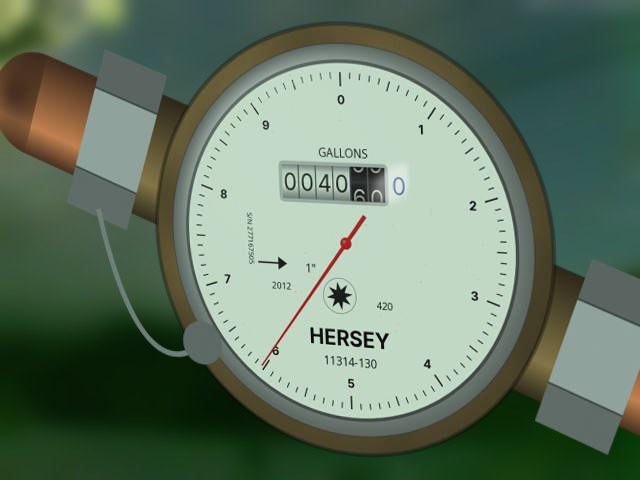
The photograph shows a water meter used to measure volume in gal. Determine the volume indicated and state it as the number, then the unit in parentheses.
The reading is 40596.0 (gal)
